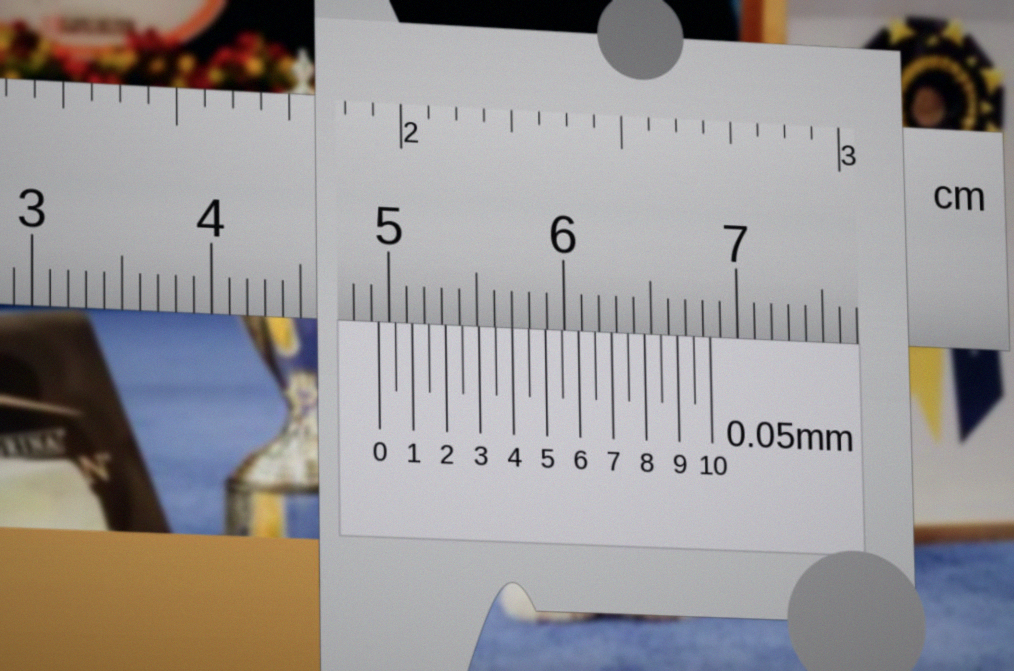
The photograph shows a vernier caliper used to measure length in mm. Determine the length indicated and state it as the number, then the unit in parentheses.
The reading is 49.4 (mm)
